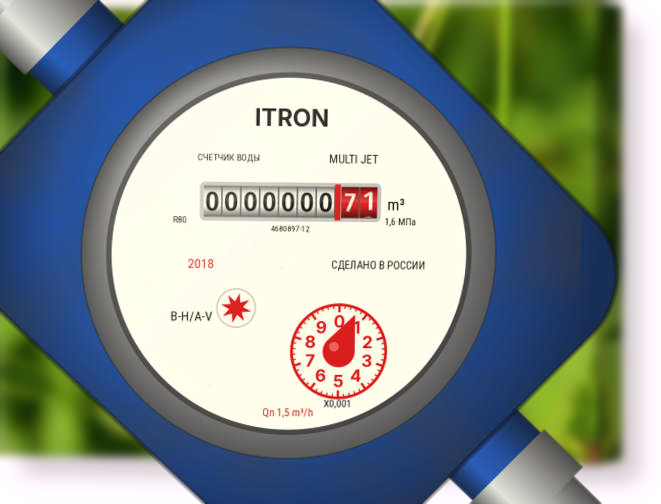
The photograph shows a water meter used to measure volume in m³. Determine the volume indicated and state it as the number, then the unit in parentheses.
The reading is 0.710 (m³)
